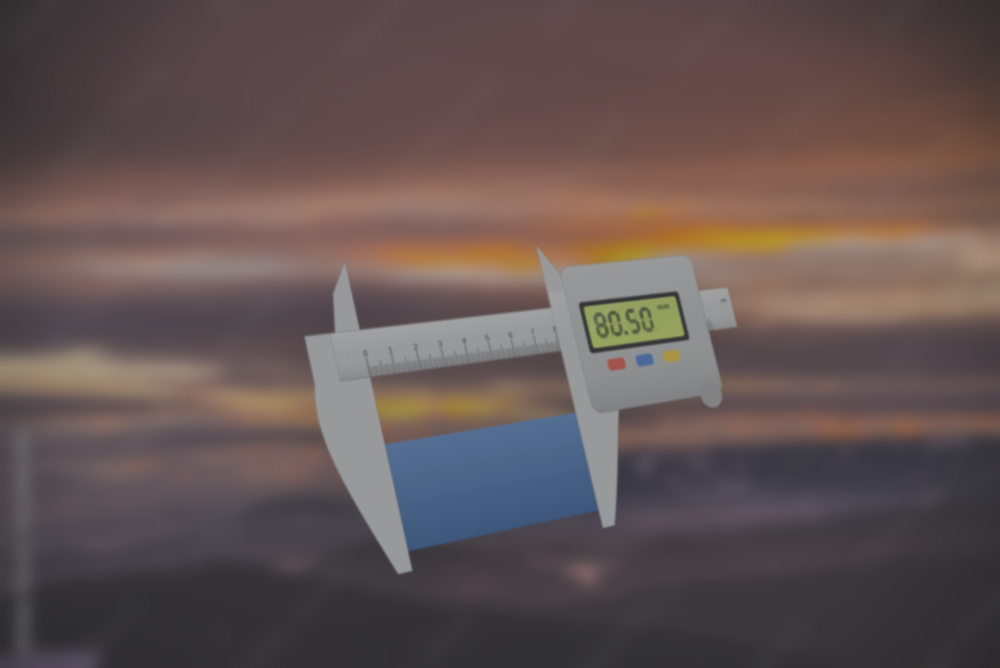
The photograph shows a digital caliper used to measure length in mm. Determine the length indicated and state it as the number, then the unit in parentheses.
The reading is 80.50 (mm)
